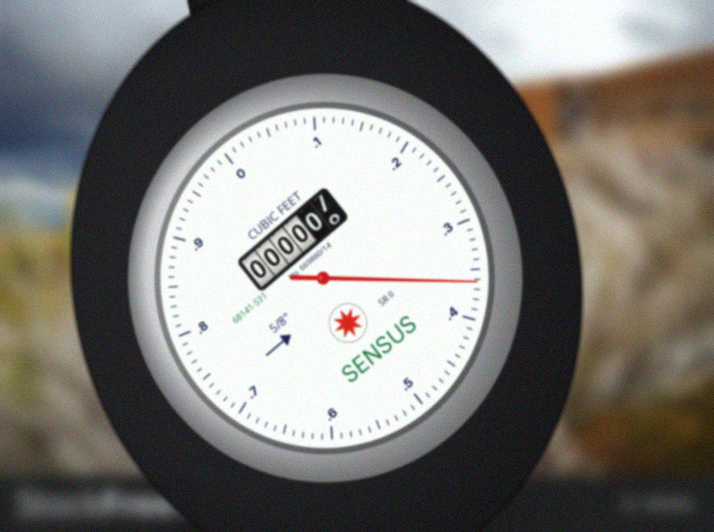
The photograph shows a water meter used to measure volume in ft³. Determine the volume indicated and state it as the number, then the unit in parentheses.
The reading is 7.36 (ft³)
